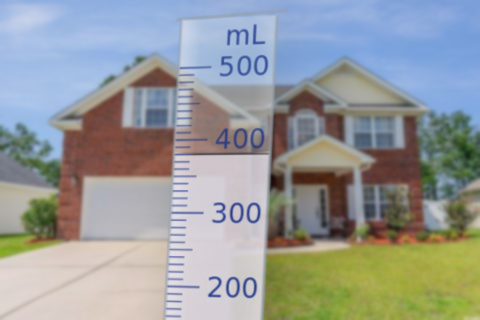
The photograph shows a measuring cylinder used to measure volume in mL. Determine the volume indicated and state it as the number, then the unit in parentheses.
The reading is 380 (mL)
